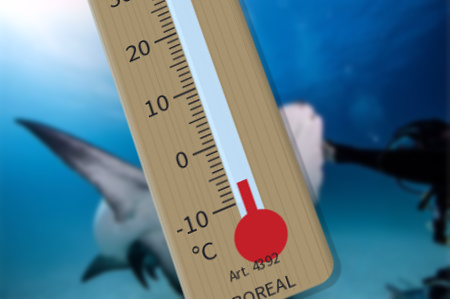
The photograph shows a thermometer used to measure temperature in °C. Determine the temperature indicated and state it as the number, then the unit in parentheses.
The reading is -7 (°C)
